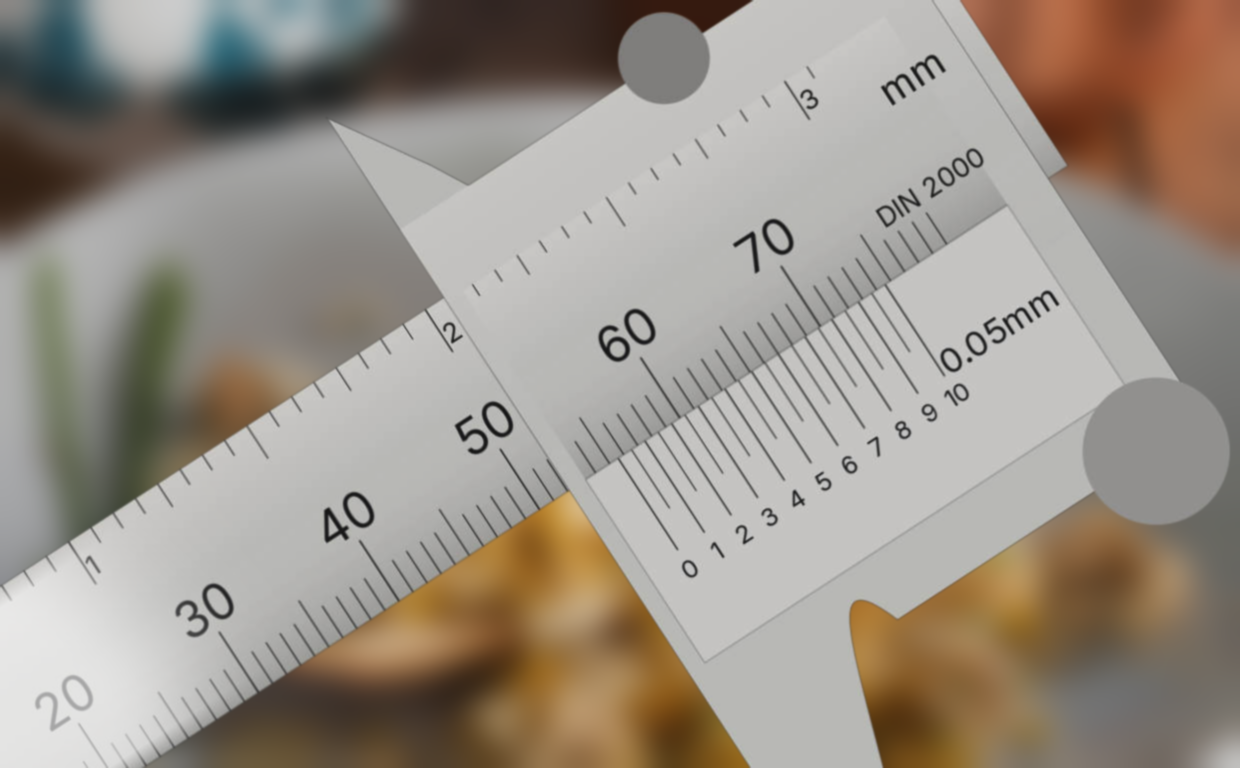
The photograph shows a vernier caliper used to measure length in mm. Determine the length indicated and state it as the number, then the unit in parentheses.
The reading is 55.6 (mm)
